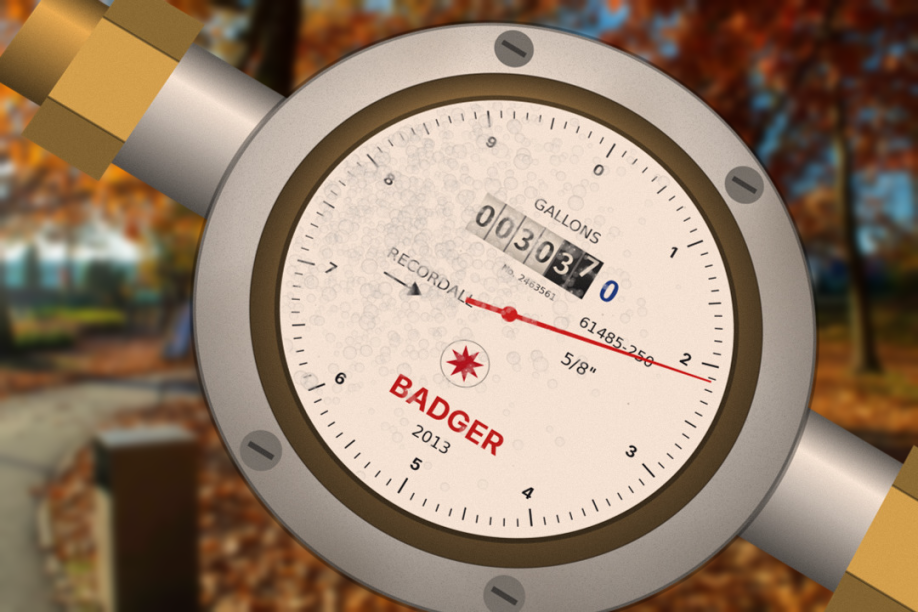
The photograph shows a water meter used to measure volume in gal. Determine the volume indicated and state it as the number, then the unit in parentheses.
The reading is 30372.1 (gal)
